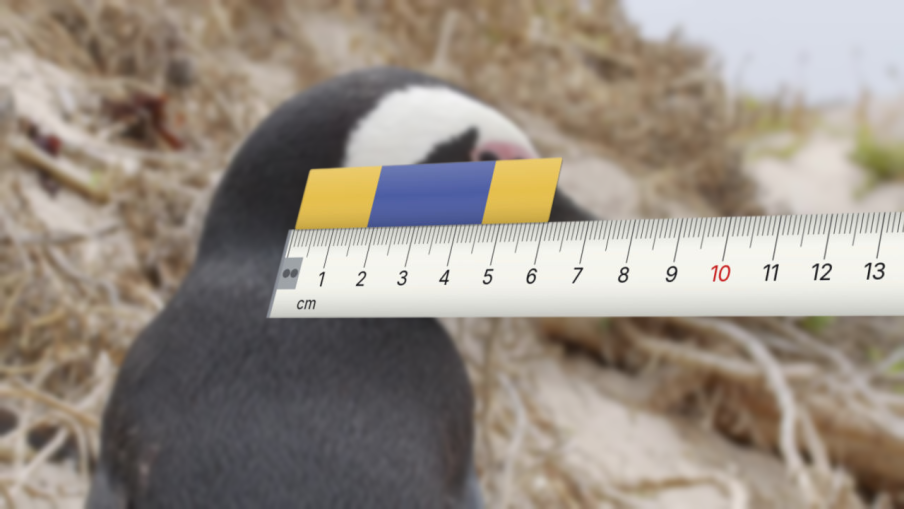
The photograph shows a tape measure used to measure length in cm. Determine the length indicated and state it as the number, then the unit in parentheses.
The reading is 6.1 (cm)
